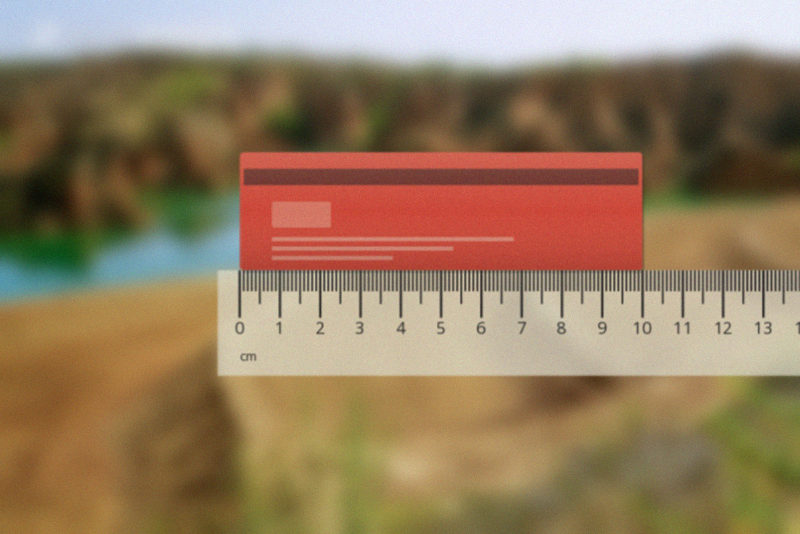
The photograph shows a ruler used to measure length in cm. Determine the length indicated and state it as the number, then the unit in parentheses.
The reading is 10 (cm)
